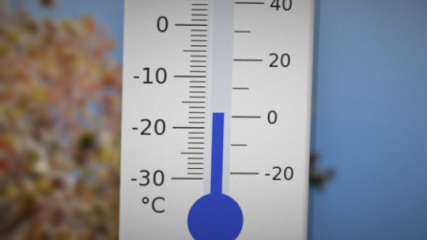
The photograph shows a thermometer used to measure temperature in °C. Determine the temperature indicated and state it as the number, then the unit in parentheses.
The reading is -17 (°C)
